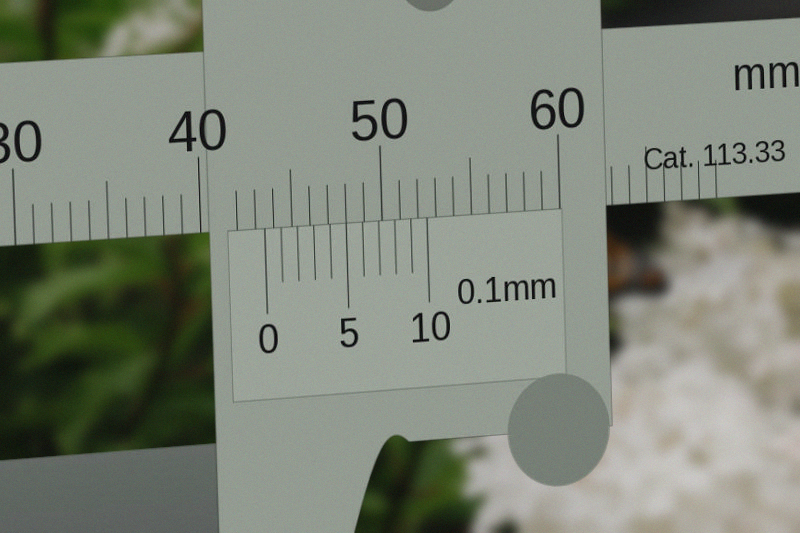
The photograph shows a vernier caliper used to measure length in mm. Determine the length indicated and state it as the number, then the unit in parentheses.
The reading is 43.5 (mm)
